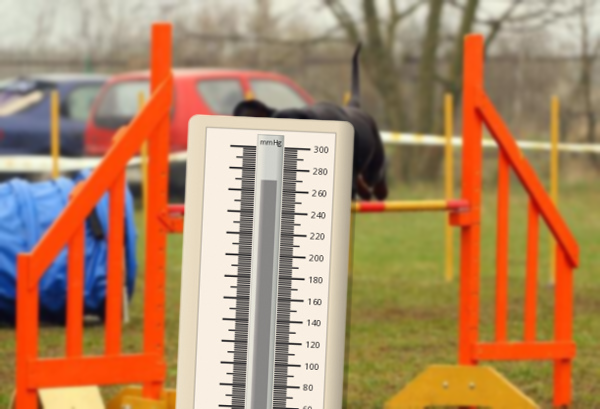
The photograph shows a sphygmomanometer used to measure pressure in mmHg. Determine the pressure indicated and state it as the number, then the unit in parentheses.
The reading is 270 (mmHg)
